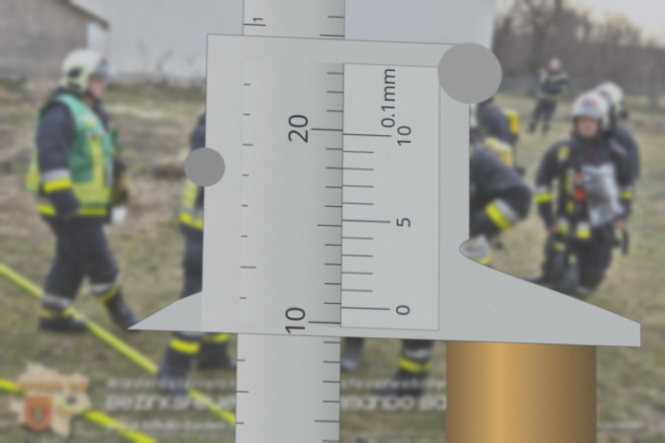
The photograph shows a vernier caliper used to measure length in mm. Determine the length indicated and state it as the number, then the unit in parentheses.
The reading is 10.8 (mm)
